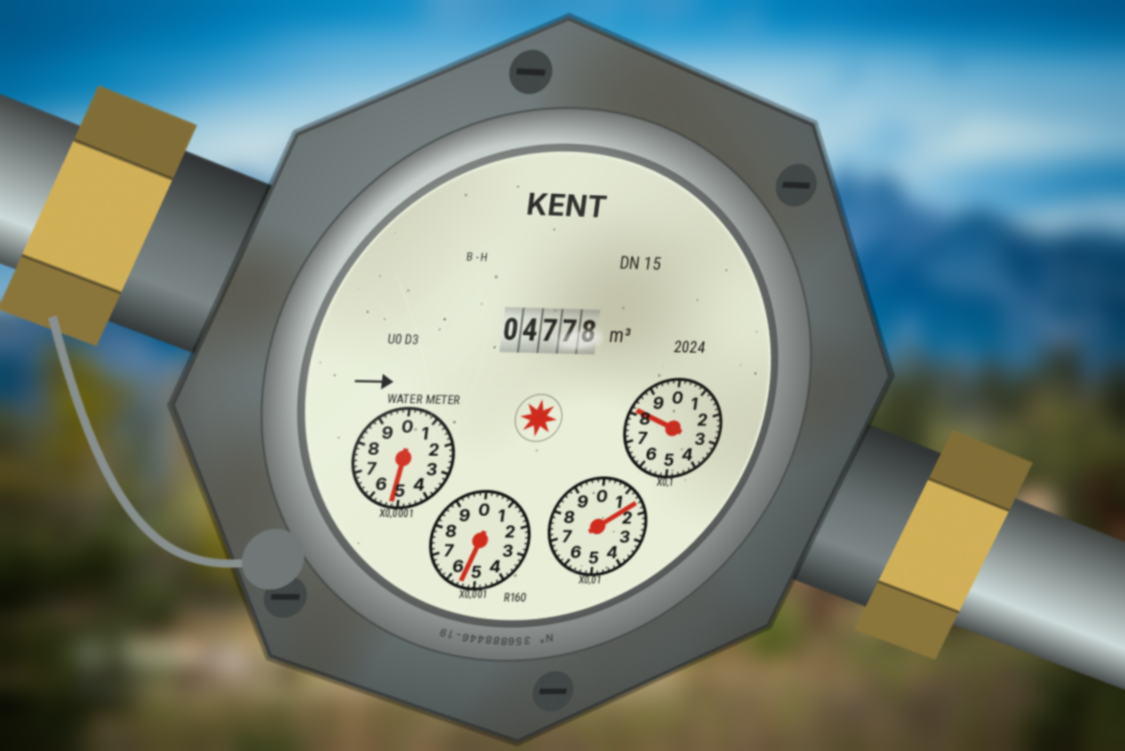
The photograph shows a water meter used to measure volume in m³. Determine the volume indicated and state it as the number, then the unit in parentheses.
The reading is 4778.8155 (m³)
